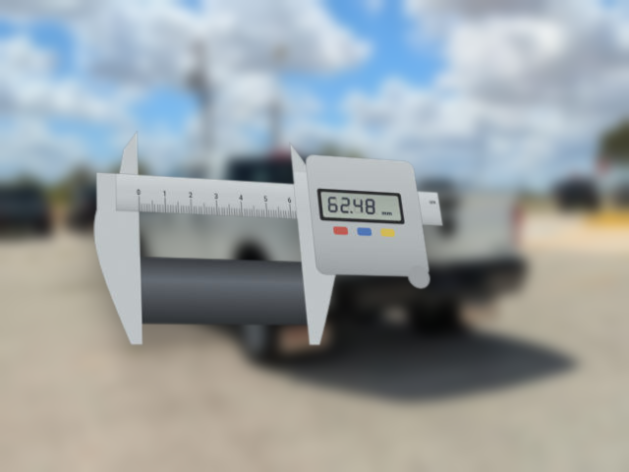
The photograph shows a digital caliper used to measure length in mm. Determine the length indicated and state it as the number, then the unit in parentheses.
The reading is 62.48 (mm)
